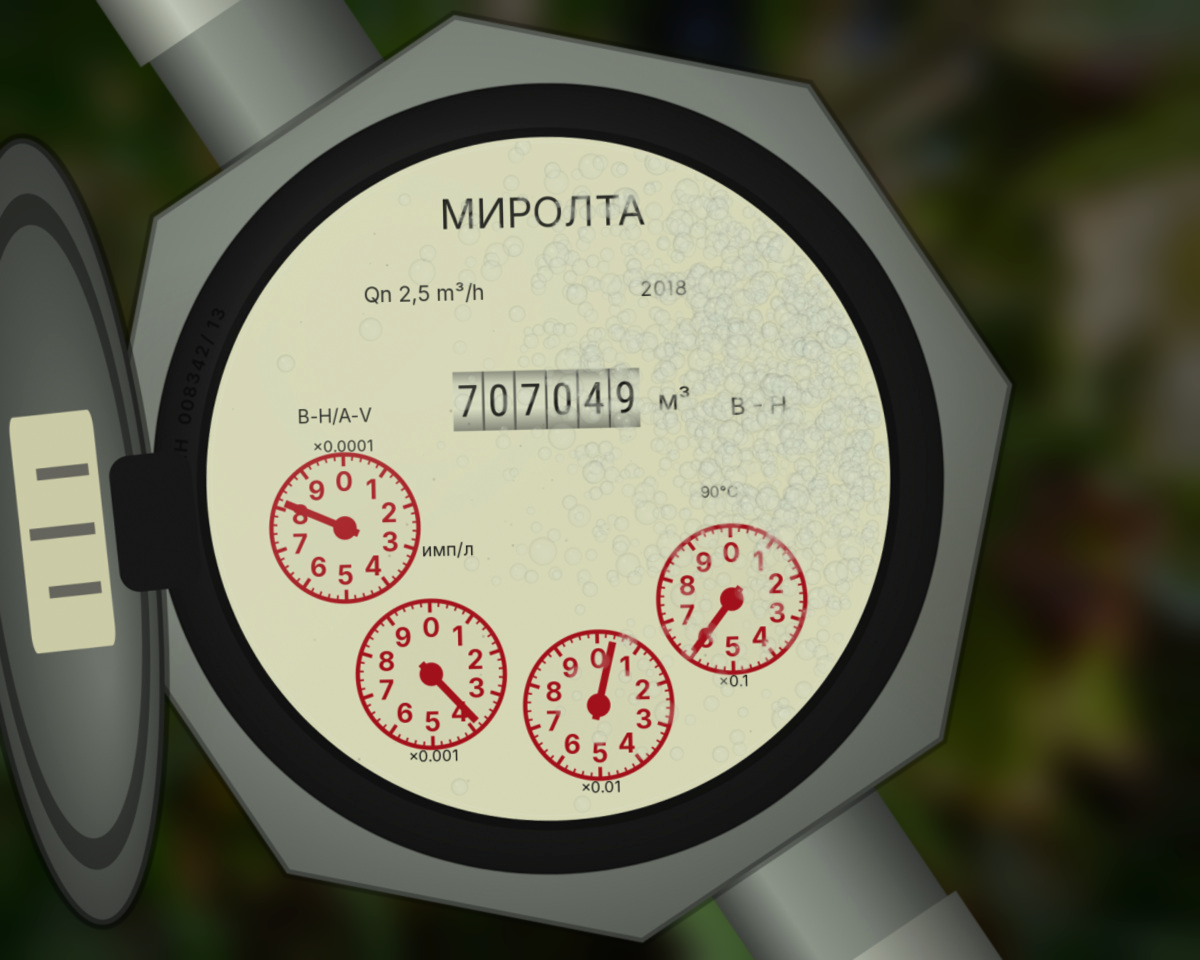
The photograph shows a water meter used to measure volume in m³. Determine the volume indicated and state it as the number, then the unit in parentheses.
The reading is 707049.6038 (m³)
